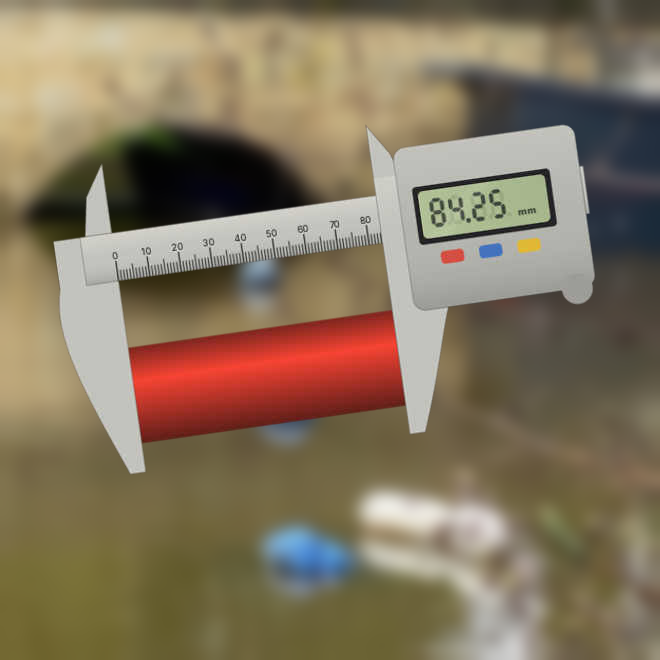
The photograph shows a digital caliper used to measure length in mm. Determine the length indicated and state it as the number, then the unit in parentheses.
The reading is 84.25 (mm)
